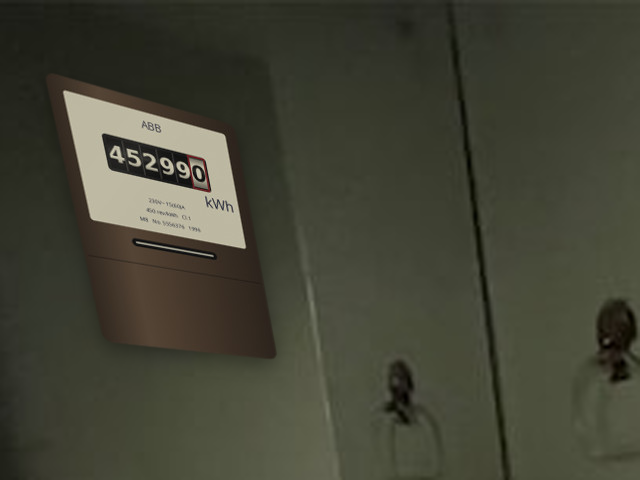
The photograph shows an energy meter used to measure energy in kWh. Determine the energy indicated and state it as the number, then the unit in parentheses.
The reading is 45299.0 (kWh)
